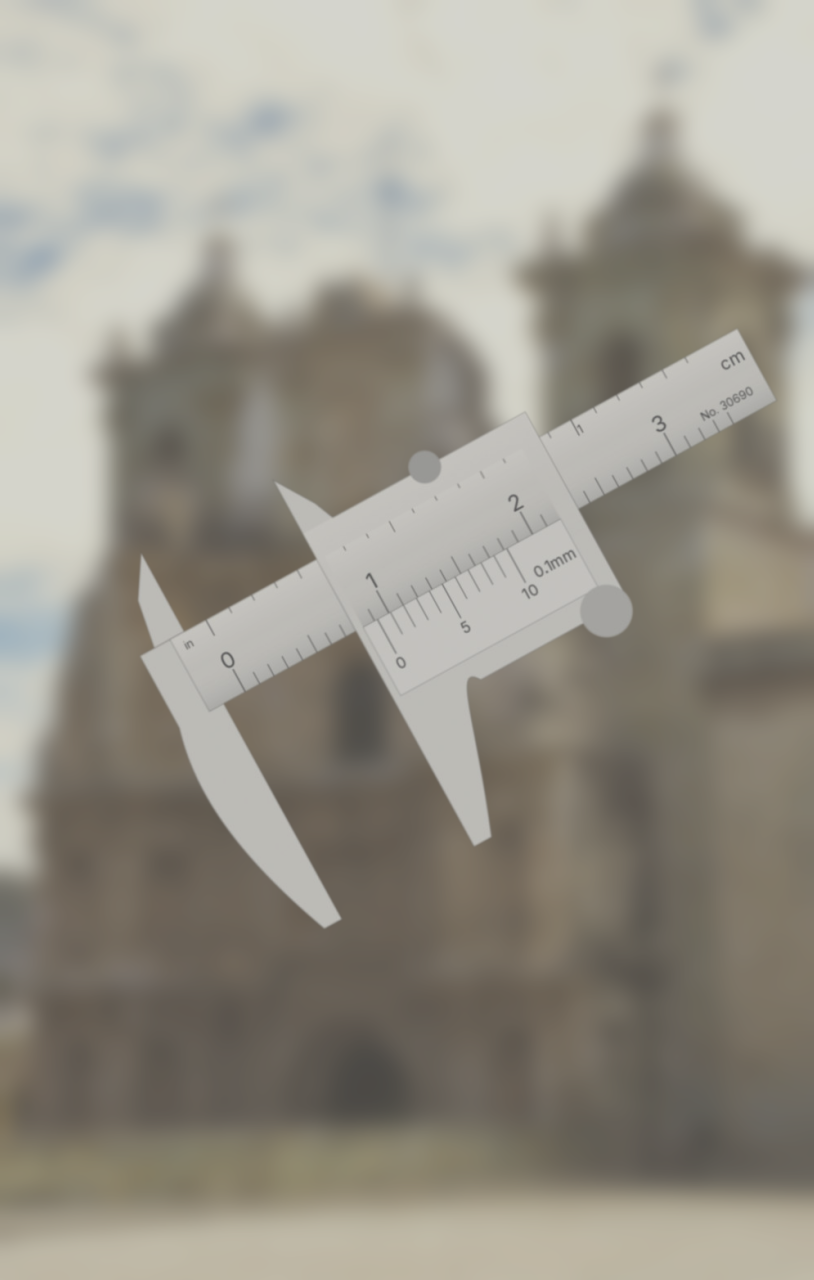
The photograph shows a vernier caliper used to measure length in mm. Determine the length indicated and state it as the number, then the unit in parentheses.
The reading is 9.2 (mm)
